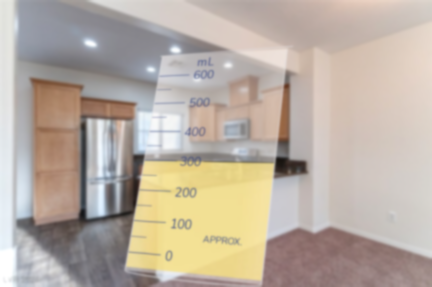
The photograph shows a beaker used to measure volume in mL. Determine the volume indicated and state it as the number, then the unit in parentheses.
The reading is 300 (mL)
